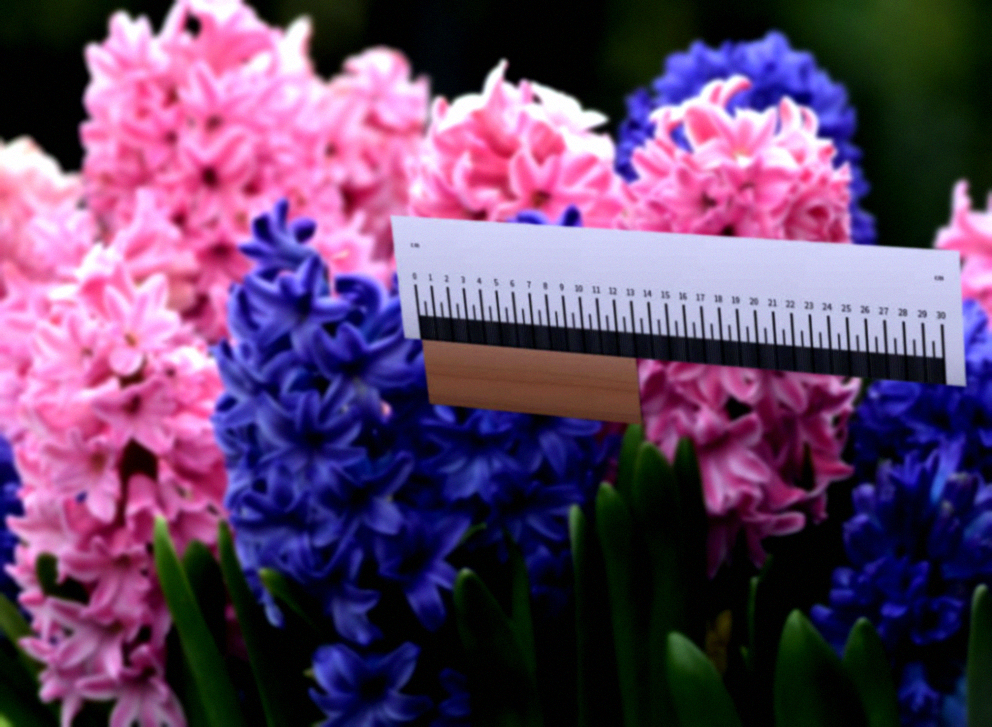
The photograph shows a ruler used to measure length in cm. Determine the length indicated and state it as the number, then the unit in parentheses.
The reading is 13 (cm)
